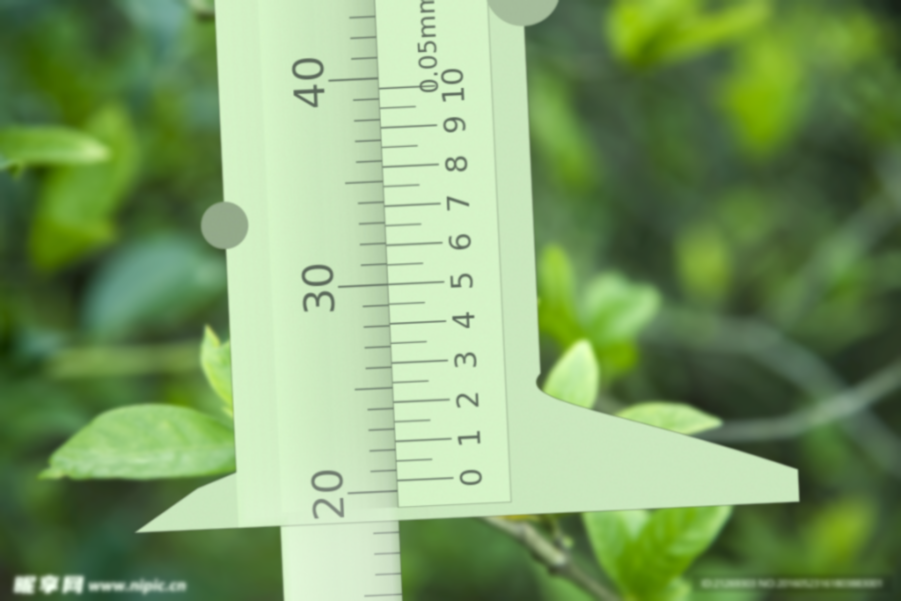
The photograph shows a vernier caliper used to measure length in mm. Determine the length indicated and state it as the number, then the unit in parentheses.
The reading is 20.5 (mm)
